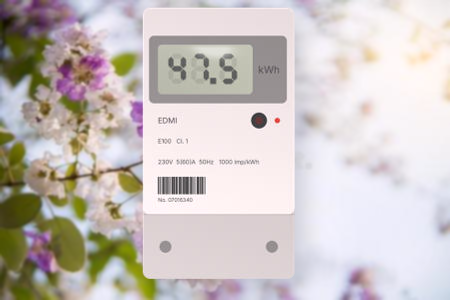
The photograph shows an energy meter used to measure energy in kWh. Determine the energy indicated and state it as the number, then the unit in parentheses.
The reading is 47.5 (kWh)
